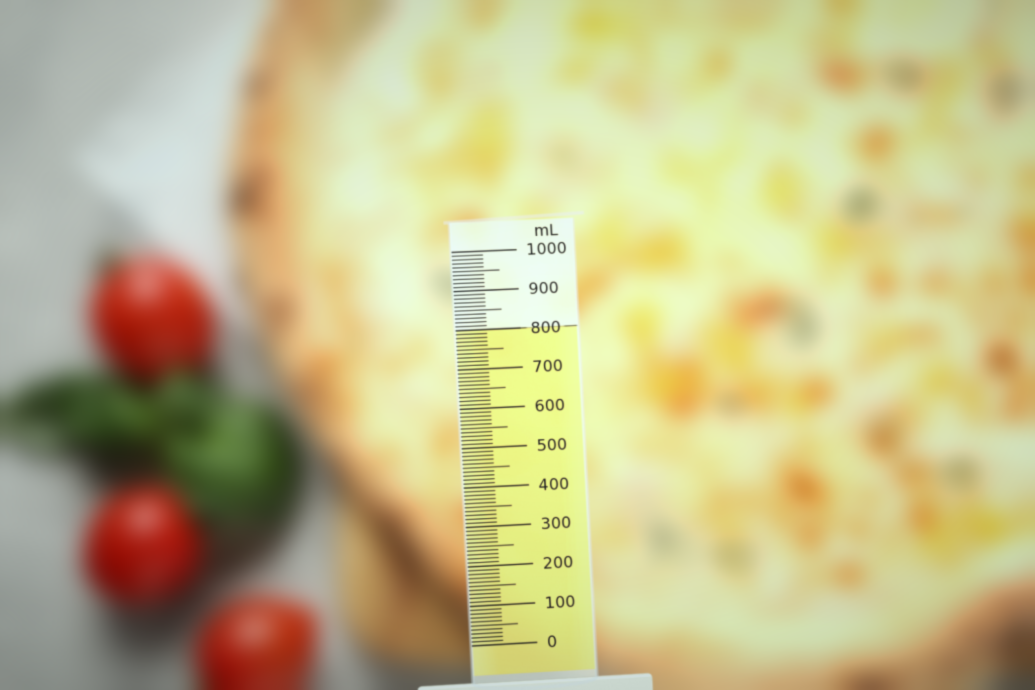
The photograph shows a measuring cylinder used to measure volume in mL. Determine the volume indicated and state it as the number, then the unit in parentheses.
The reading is 800 (mL)
